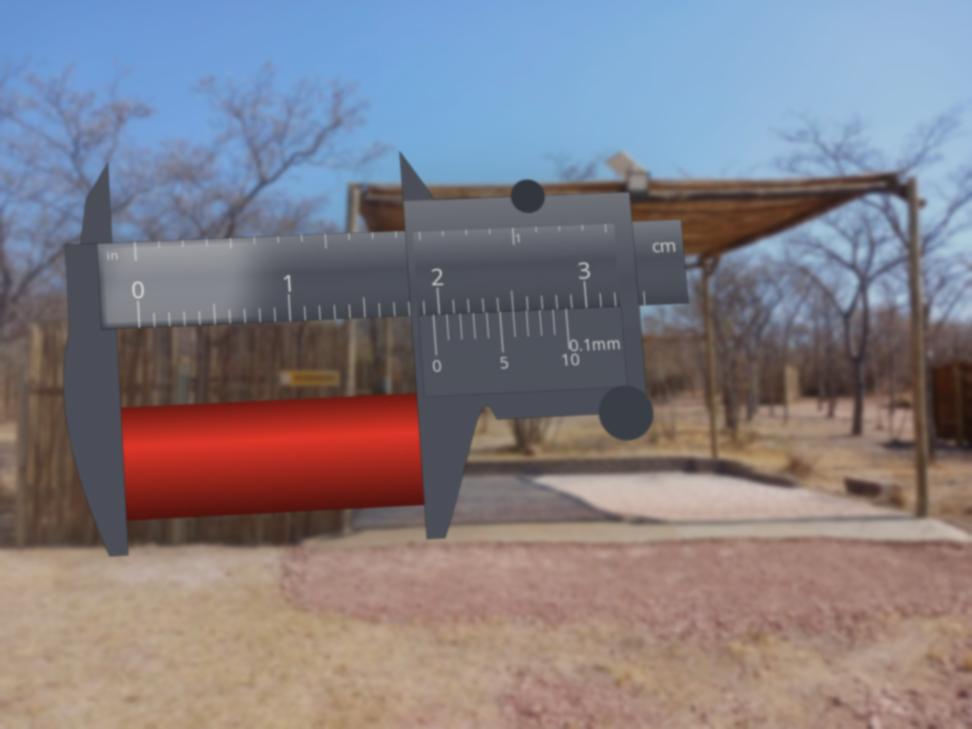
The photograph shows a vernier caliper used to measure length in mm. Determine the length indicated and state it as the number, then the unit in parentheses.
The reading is 19.6 (mm)
